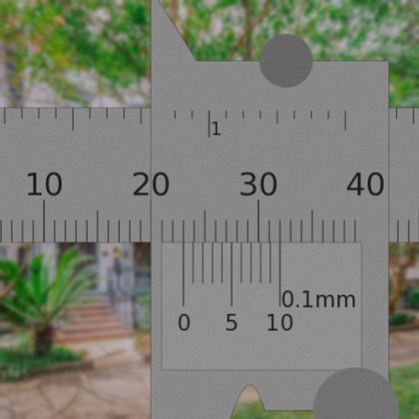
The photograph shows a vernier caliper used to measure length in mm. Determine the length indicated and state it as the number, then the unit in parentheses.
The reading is 23.0 (mm)
